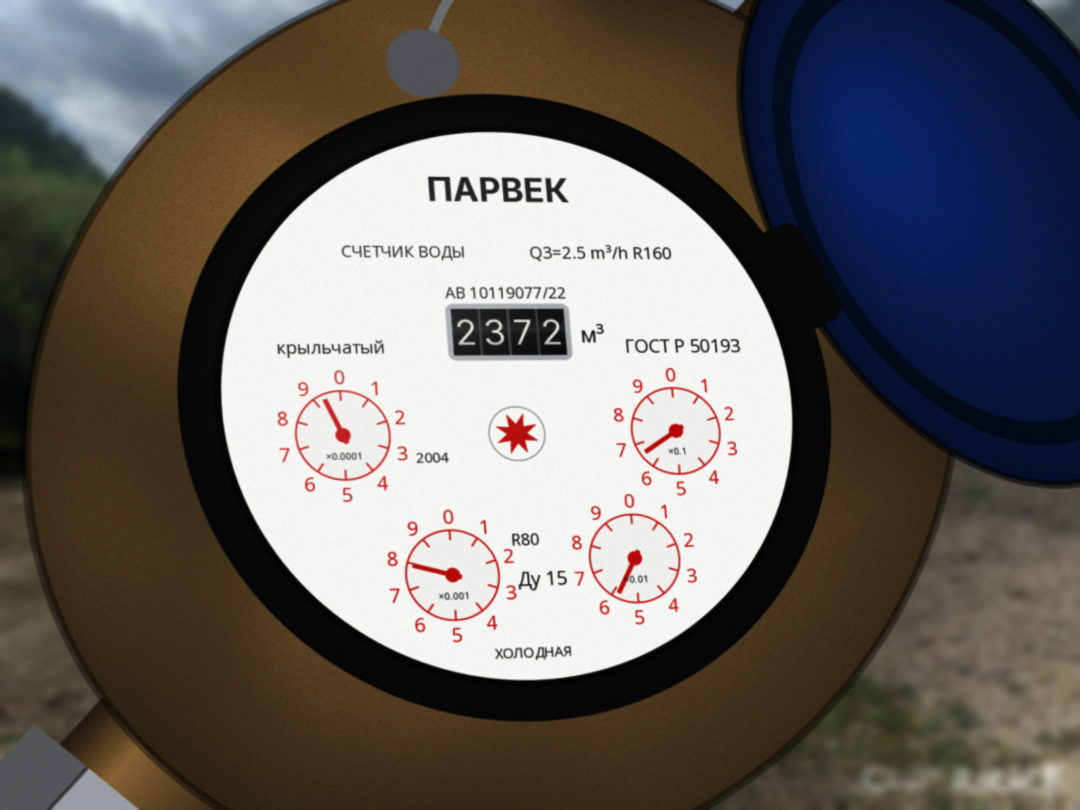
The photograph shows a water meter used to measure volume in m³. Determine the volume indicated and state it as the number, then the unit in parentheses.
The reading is 2372.6579 (m³)
